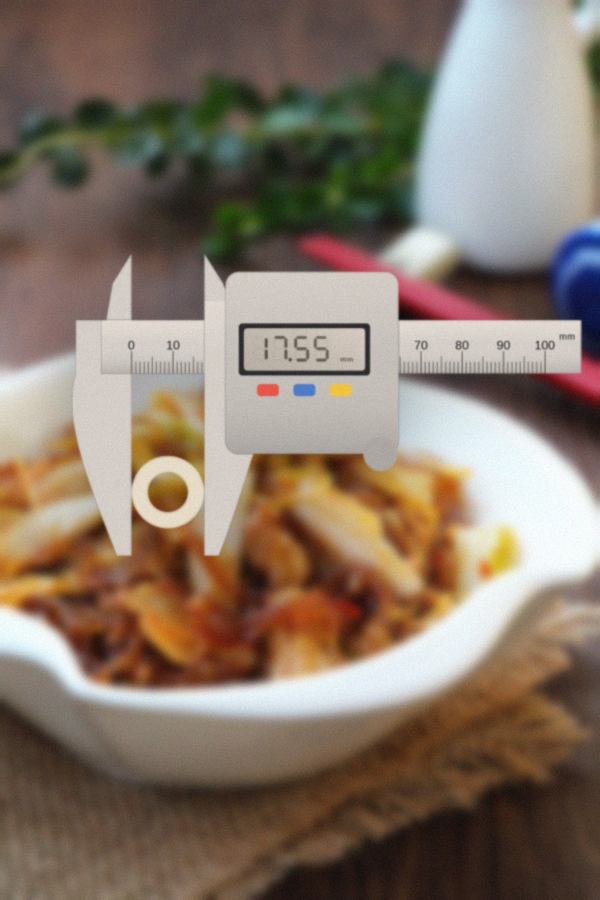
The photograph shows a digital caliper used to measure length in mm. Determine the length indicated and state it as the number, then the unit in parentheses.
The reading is 17.55 (mm)
